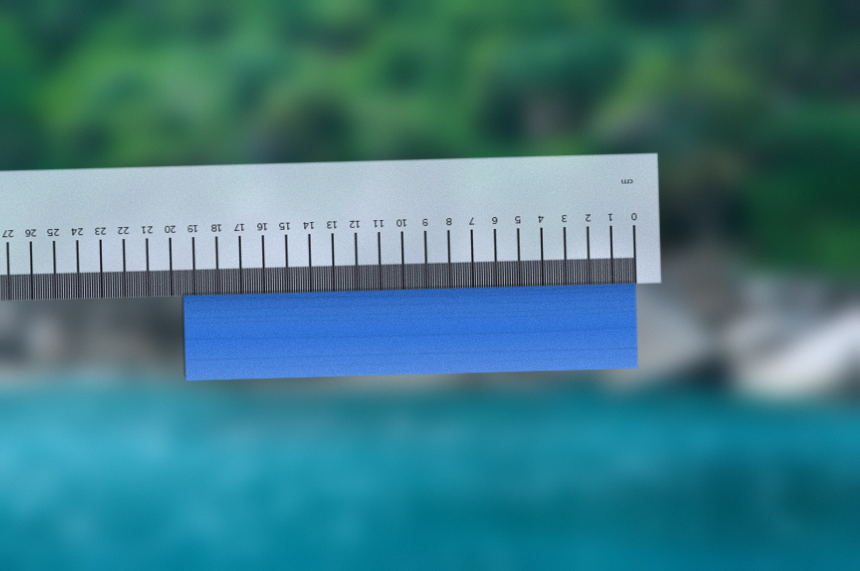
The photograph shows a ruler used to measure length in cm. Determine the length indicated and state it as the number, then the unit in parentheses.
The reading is 19.5 (cm)
